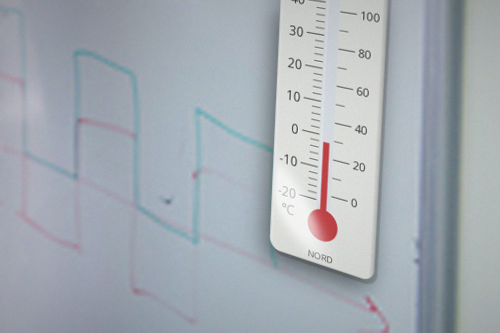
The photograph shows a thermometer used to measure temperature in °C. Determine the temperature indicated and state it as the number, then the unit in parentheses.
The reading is -2 (°C)
